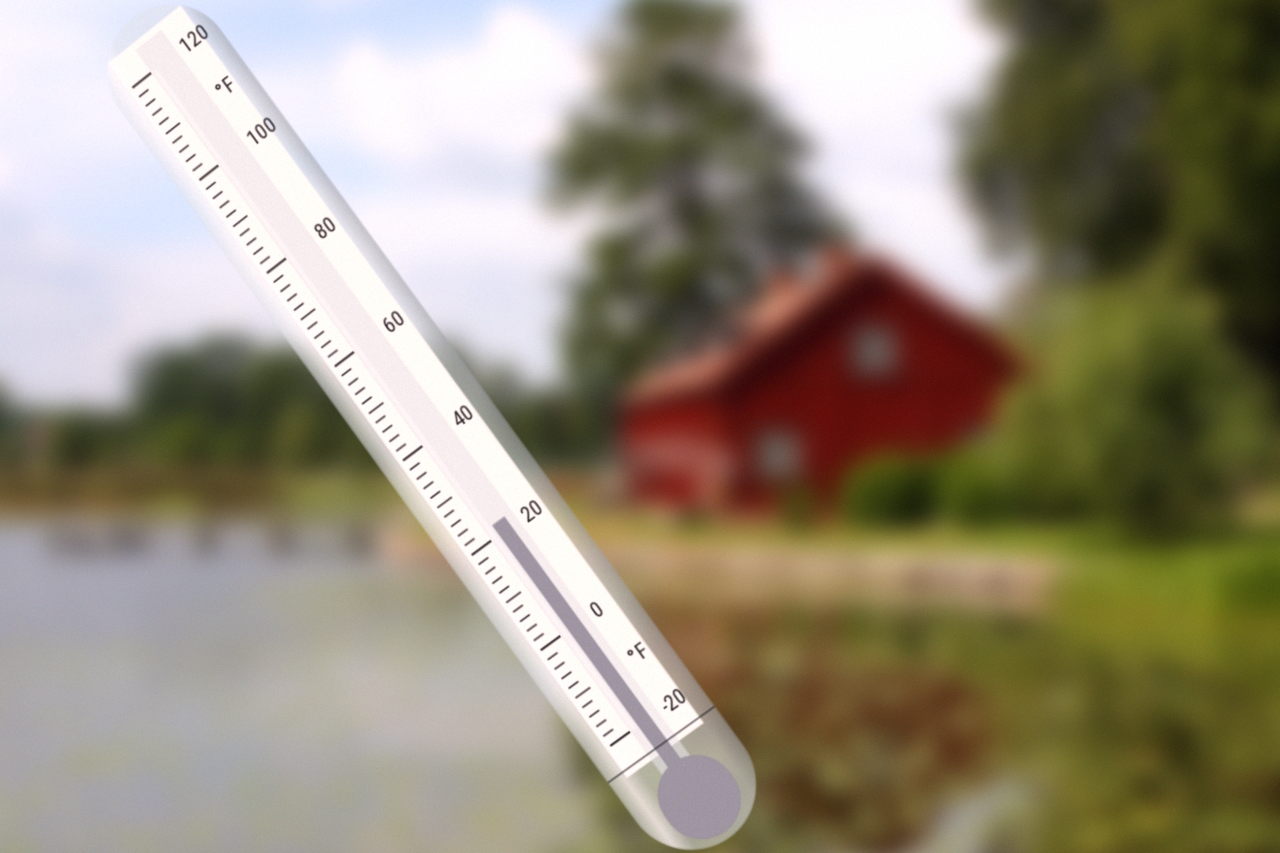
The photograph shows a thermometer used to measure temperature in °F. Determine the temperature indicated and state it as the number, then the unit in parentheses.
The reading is 22 (°F)
